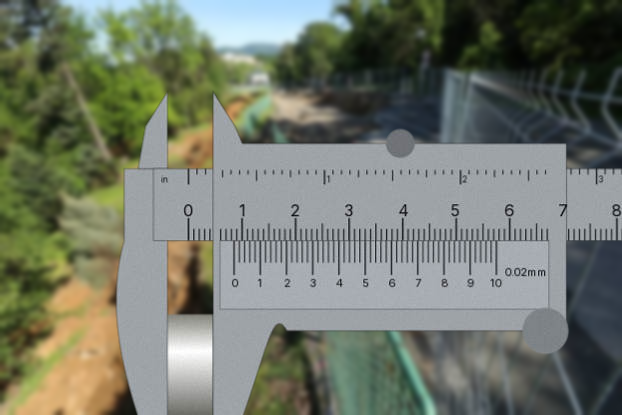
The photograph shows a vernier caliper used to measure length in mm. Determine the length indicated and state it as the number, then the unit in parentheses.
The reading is 8.5 (mm)
